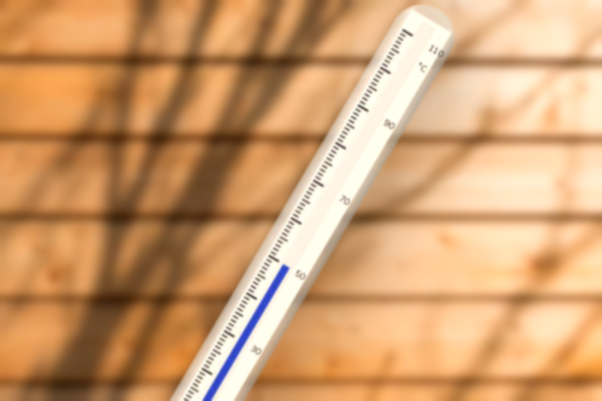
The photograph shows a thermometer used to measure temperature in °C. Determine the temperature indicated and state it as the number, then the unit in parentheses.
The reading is 50 (°C)
